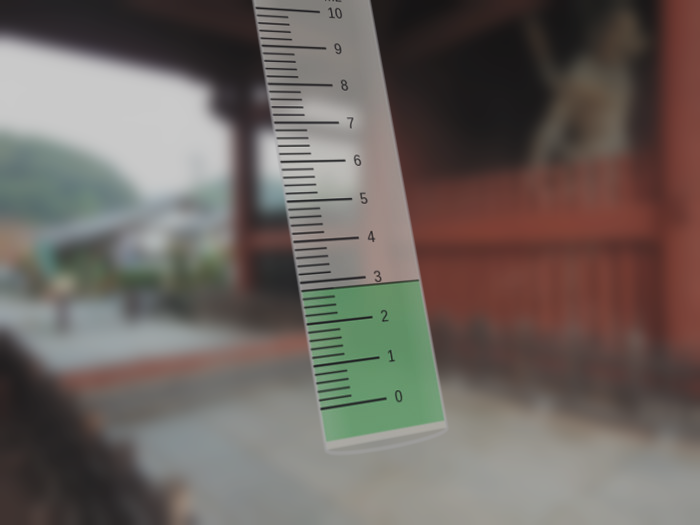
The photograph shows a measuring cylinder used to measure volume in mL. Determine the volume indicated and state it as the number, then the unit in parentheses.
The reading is 2.8 (mL)
